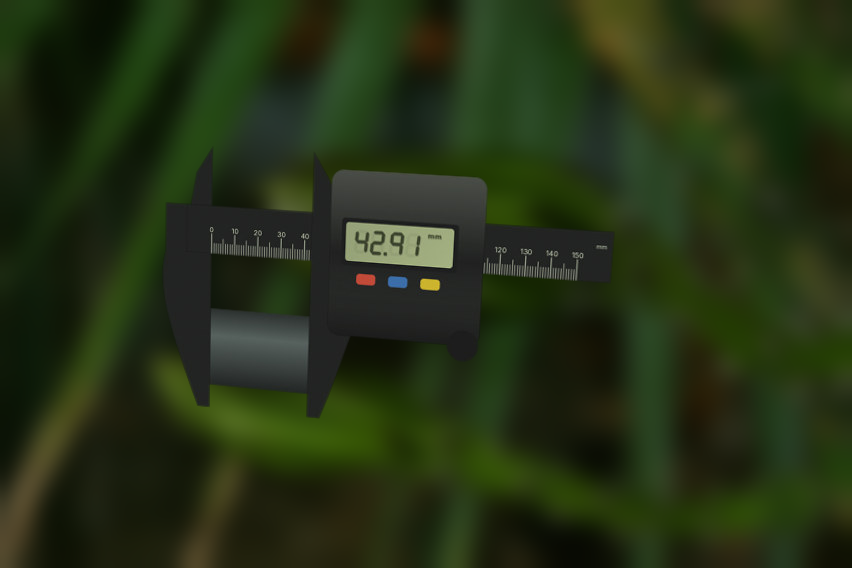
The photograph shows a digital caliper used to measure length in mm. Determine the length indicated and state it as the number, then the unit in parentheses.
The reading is 42.91 (mm)
